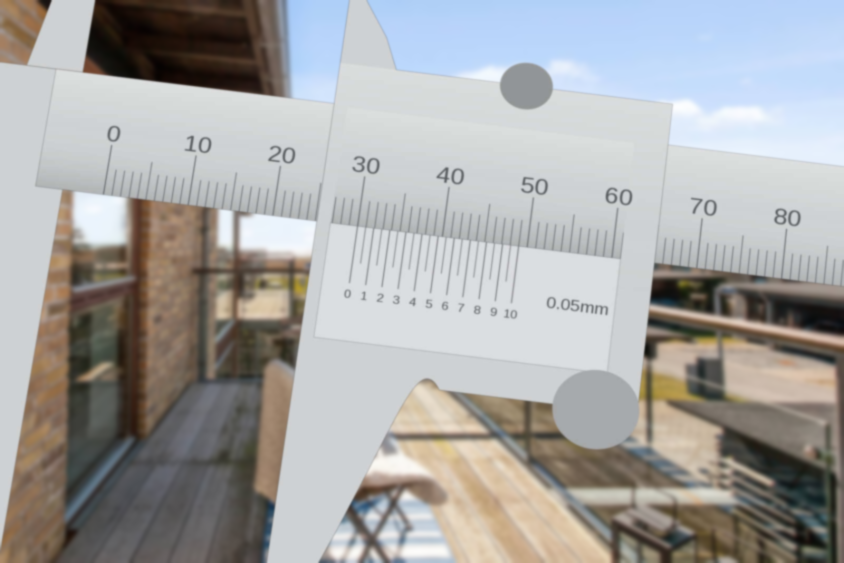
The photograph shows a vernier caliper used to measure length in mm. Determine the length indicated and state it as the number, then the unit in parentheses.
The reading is 30.0 (mm)
